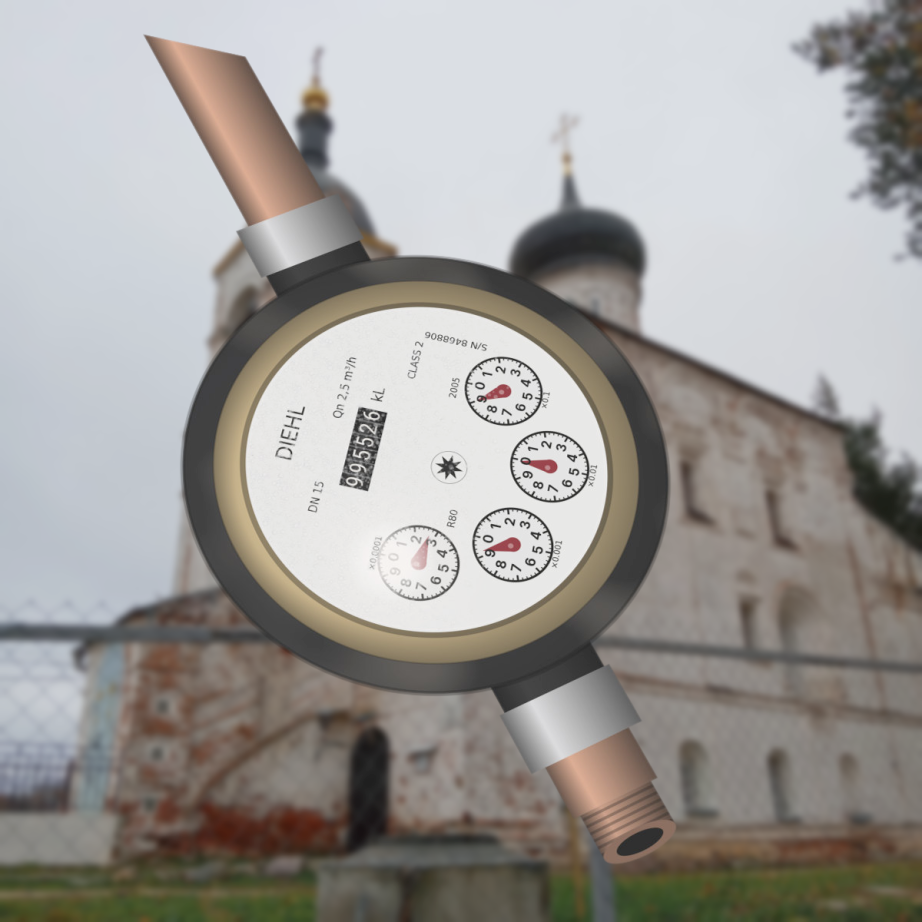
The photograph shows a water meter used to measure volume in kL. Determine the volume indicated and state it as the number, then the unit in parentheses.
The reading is 995526.8992 (kL)
